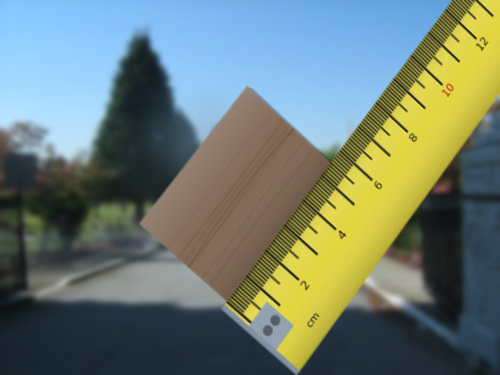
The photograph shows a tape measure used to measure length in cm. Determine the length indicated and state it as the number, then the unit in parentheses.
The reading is 5.5 (cm)
